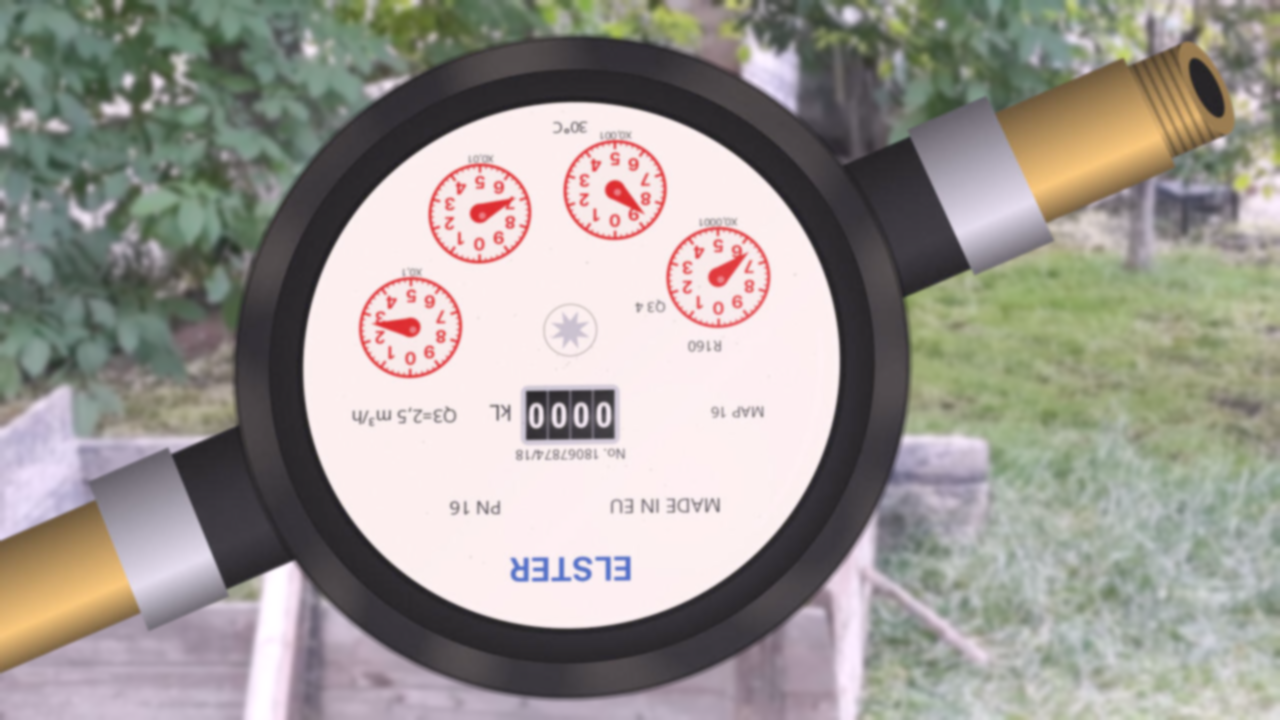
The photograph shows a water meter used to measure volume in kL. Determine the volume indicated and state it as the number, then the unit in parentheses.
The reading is 0.2686 (kL)
